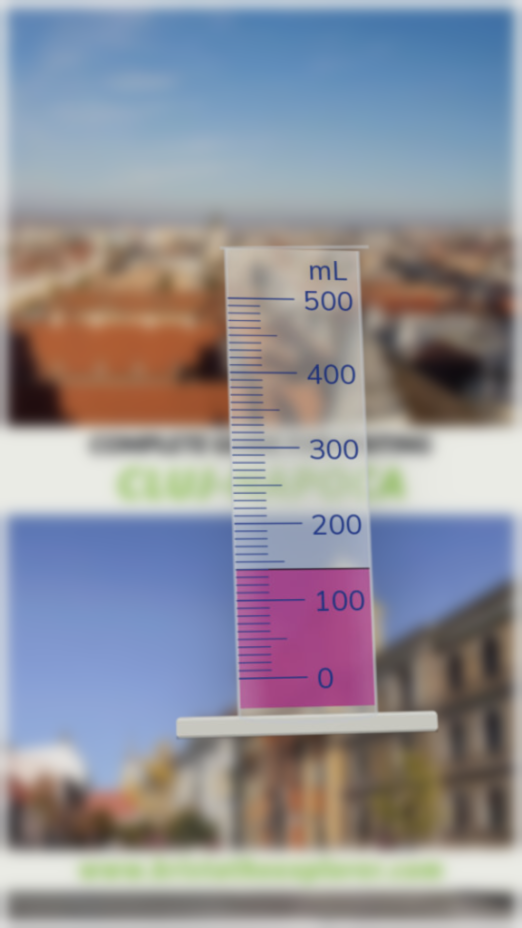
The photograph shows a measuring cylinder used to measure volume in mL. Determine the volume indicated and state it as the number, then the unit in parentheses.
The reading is 140 (mL)
